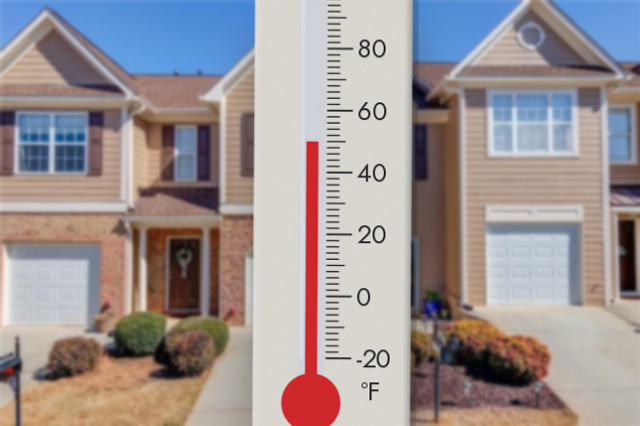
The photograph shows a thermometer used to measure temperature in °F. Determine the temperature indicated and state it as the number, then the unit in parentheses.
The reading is 50 (°F)
